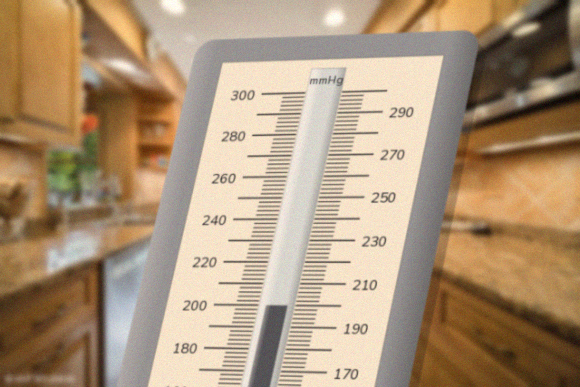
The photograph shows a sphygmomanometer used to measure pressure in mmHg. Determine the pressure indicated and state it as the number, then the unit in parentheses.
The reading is 200 (mmHg)
